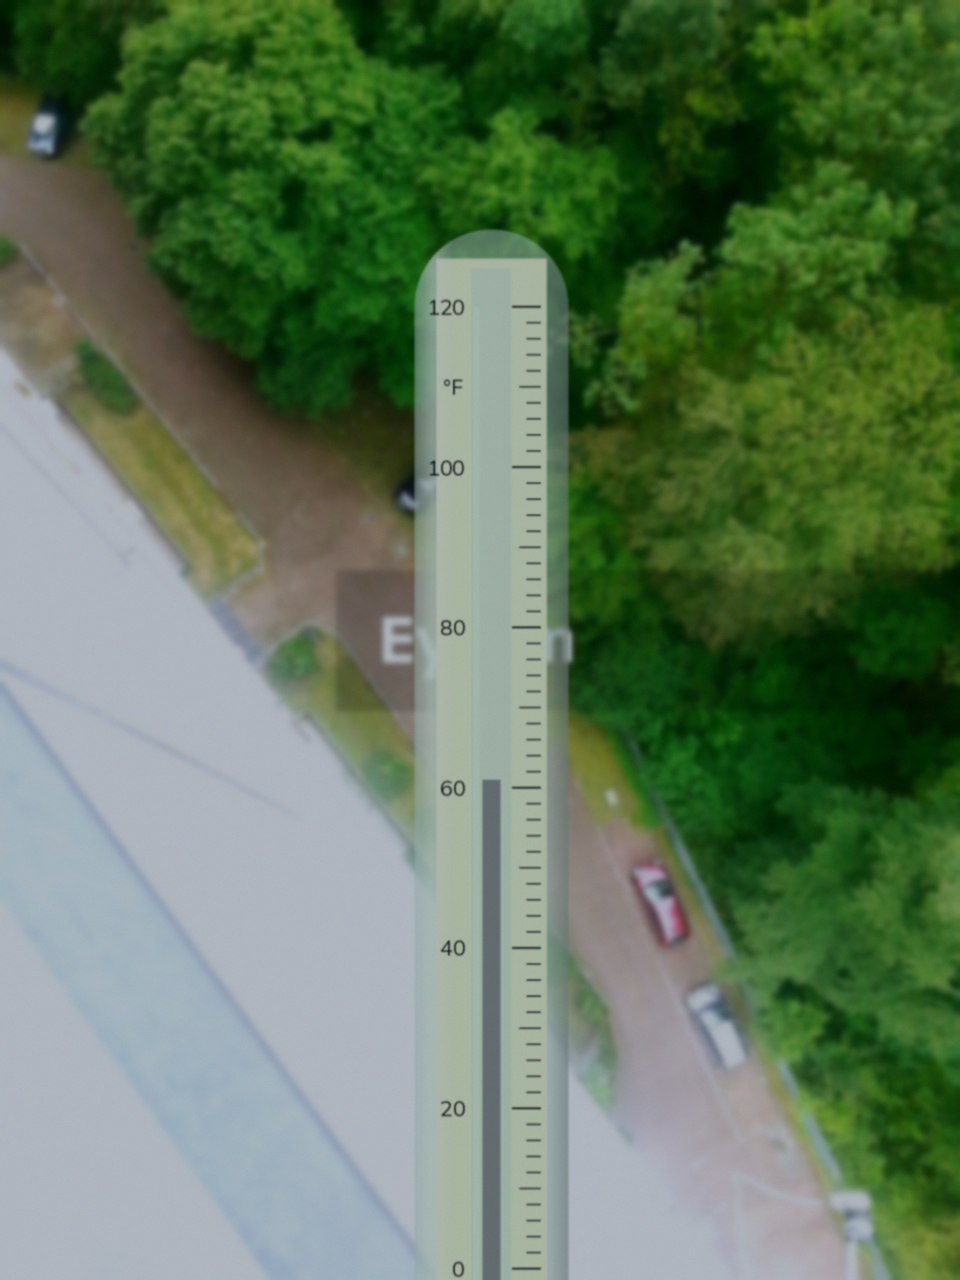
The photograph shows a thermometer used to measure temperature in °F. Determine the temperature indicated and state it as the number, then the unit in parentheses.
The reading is 61 (°F)
